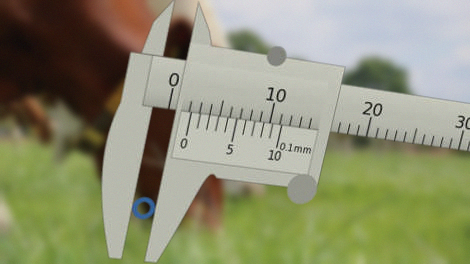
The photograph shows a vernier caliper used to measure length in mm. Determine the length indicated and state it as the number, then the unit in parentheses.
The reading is 2.2 (mm)
